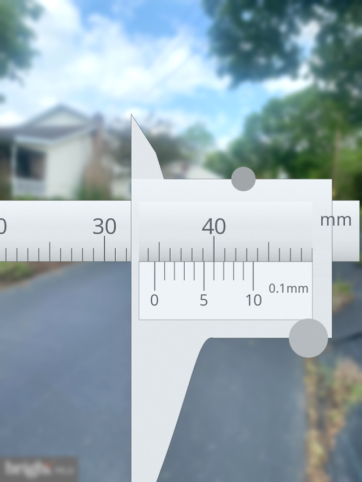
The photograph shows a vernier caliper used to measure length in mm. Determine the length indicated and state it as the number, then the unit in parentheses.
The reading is 34.6 (mm)
